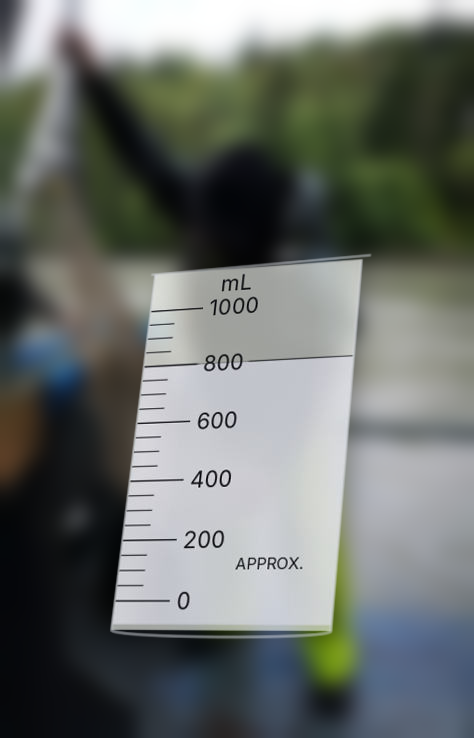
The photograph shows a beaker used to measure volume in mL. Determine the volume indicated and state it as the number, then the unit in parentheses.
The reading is 800 (mL)
